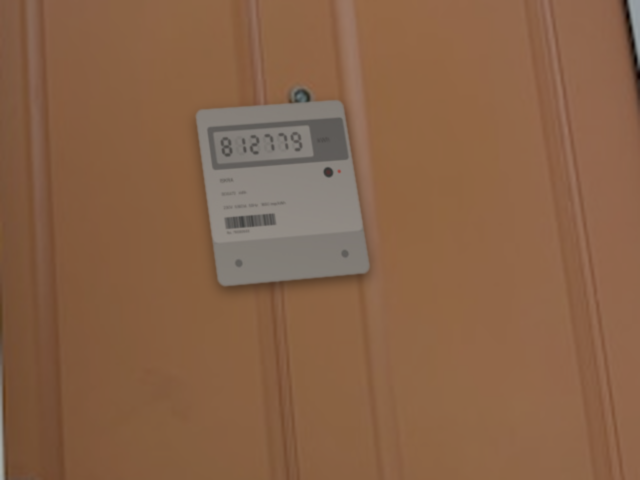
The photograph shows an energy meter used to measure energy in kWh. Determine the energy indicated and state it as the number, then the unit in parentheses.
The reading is 812779 (kWh)
